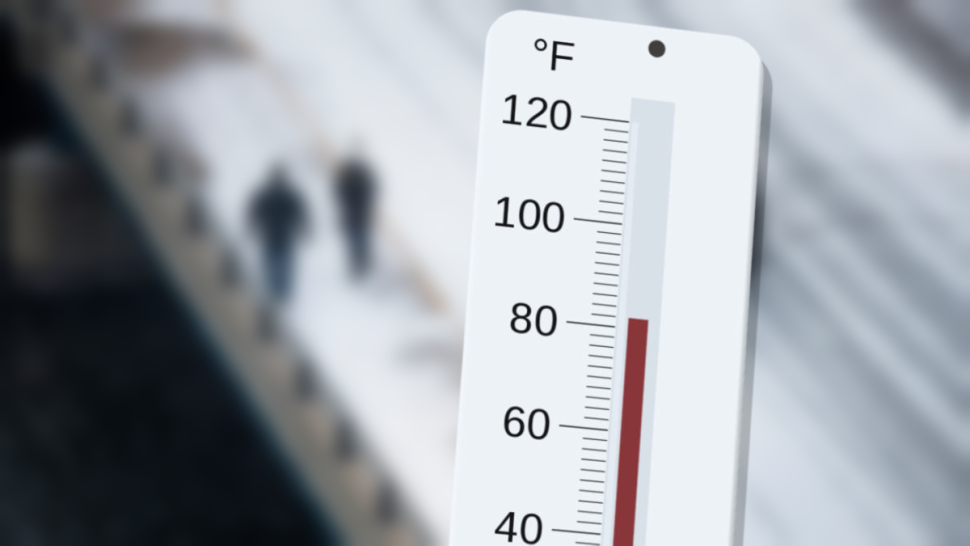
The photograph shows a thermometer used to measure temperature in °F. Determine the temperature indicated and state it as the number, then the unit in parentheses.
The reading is 82 (°F)
